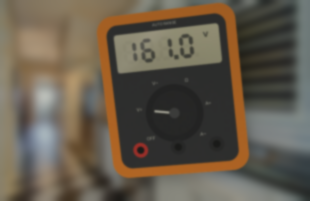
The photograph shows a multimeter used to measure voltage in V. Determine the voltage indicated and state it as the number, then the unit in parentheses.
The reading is 161.0 (V)
